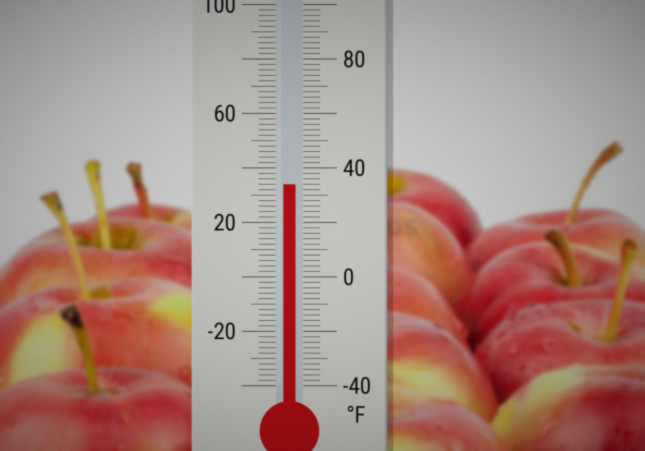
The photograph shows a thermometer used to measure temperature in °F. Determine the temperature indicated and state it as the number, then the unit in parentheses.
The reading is 34 (°F)
